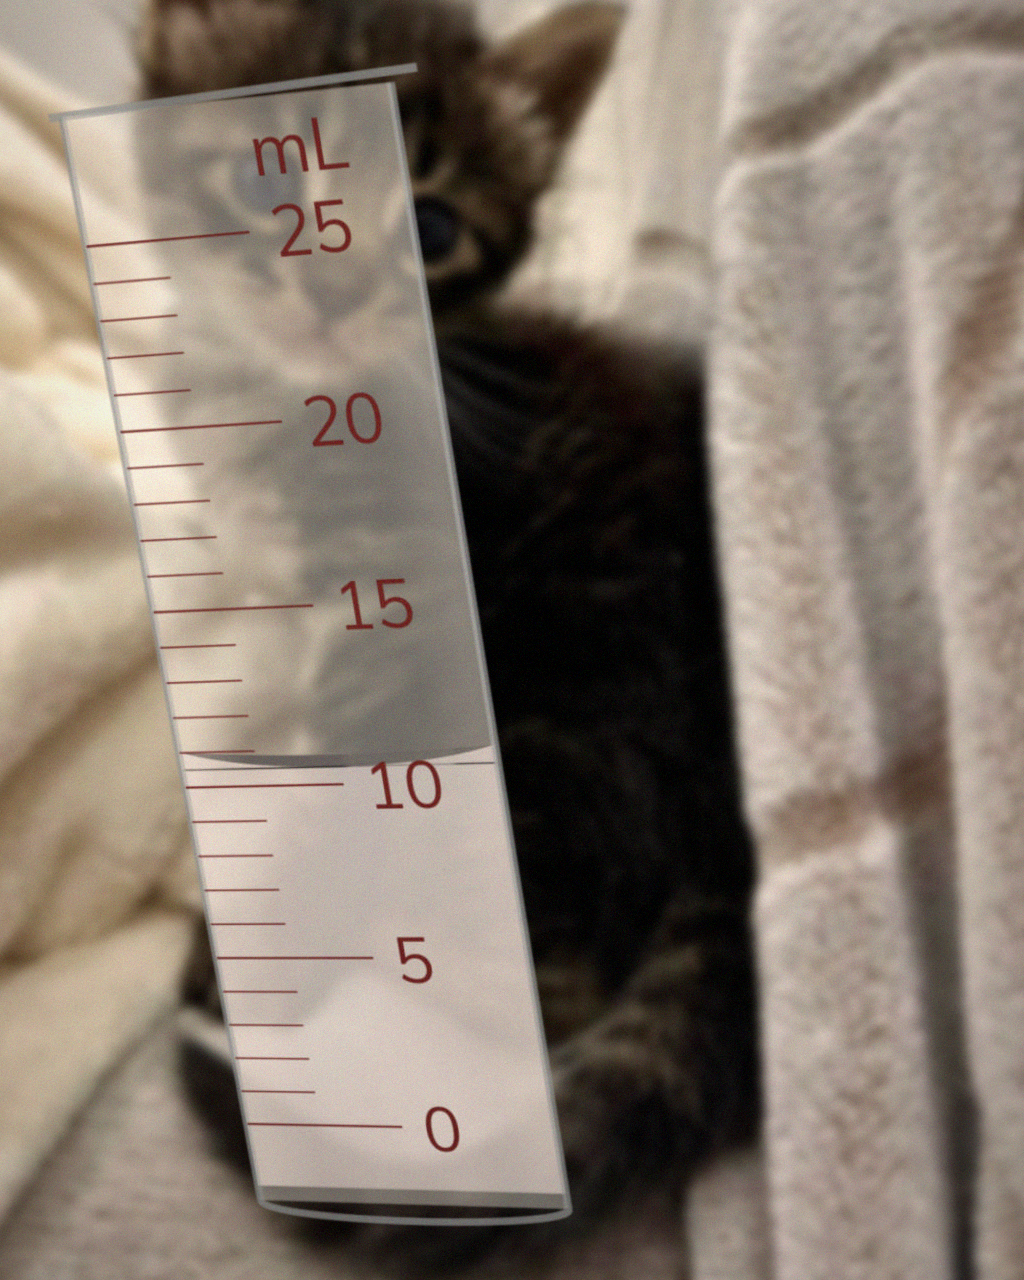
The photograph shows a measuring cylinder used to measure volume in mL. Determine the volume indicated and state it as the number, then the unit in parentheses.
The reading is 10.5 (mL)
